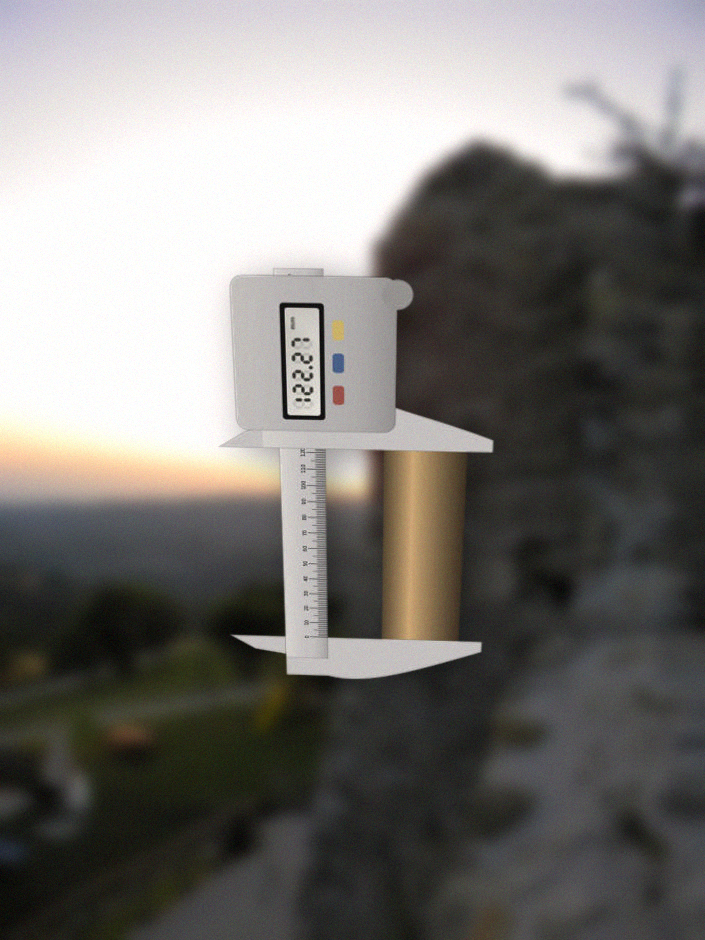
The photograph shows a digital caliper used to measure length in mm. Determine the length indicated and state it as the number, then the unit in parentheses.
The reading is 122.27 (mm)
